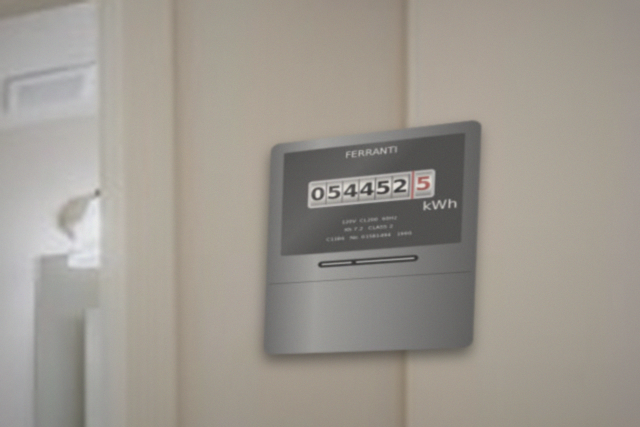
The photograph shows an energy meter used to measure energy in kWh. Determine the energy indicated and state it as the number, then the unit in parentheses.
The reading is 54452.5 (kWh)
